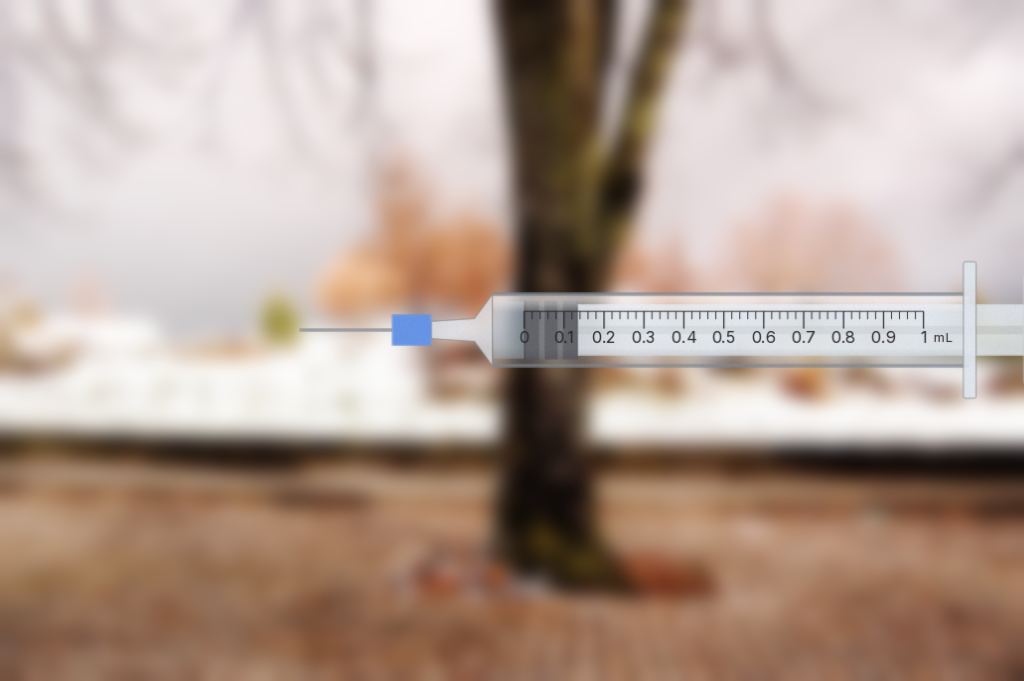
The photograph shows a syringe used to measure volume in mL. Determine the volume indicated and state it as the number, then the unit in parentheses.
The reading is 0 (mL)
